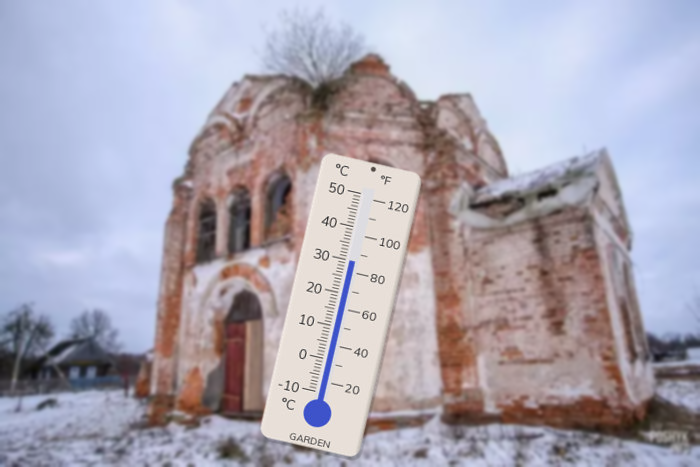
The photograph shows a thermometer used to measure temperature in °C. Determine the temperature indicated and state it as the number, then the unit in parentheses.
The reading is 30 (°C)
